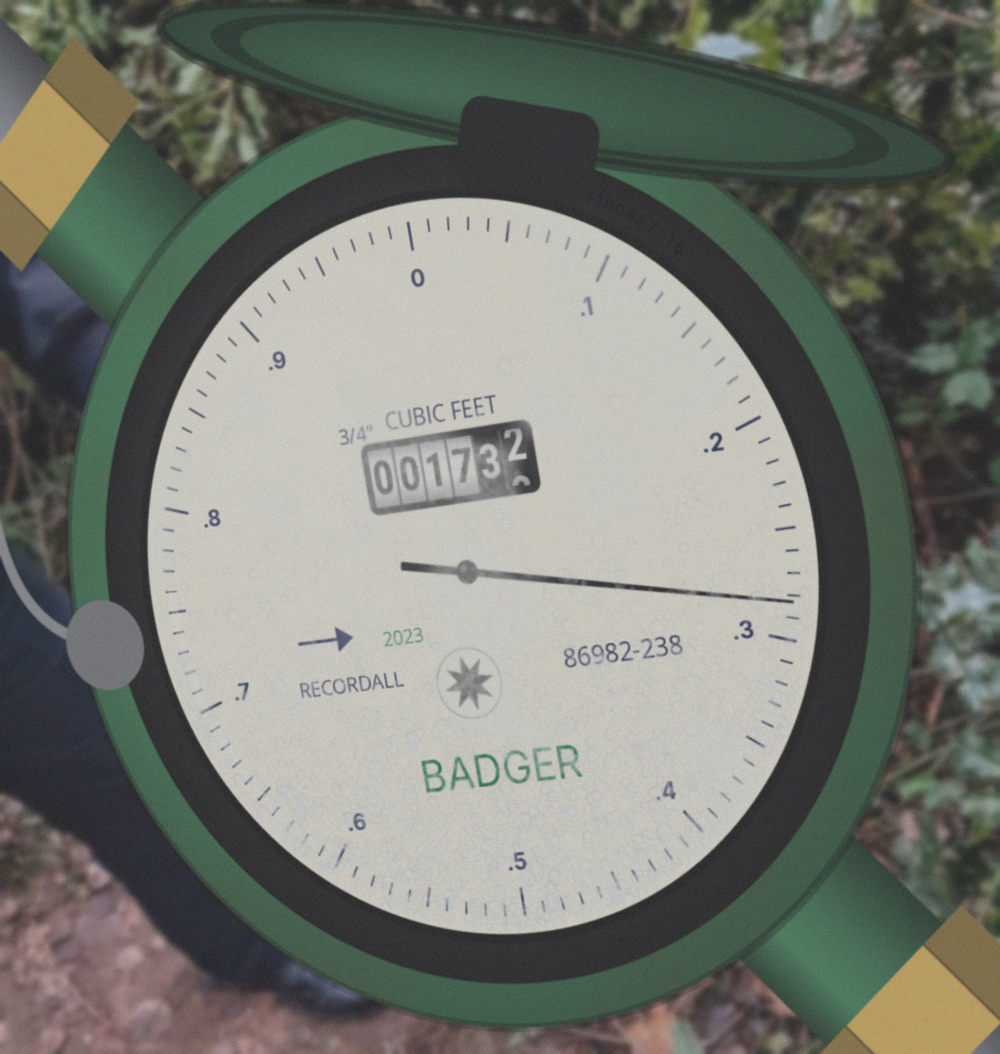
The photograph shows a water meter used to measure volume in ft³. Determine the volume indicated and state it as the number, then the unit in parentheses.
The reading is 1732.28 (ft³)
